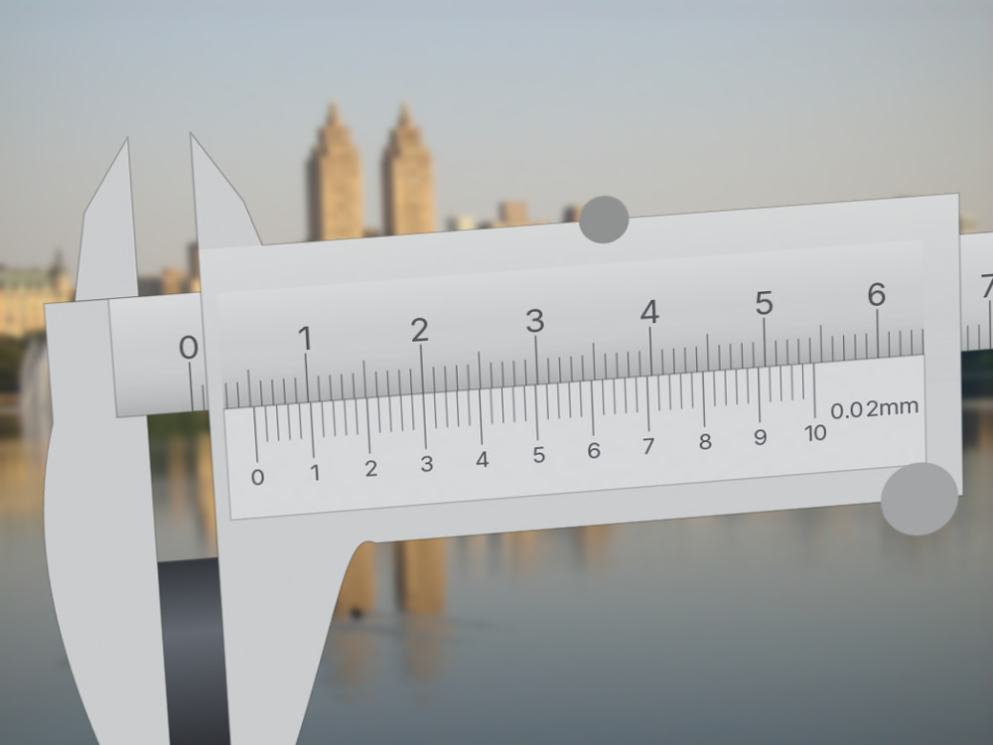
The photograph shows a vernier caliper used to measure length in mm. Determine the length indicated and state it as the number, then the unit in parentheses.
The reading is 5.3 (mm)
